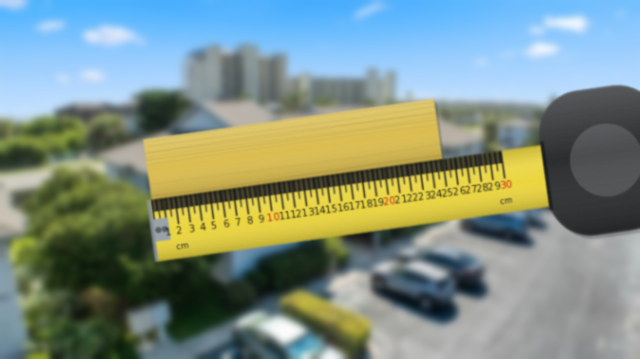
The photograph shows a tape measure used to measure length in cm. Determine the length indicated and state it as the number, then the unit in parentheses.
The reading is 25 (cm)
